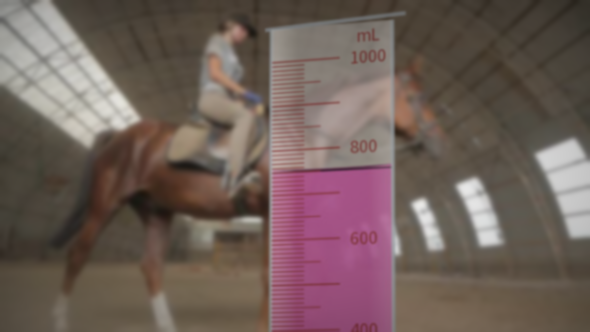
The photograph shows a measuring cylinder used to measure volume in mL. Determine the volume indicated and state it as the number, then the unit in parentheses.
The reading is 750 (mL)
